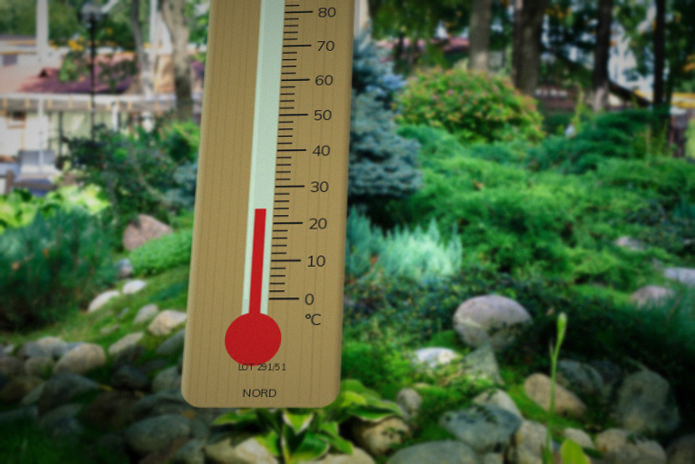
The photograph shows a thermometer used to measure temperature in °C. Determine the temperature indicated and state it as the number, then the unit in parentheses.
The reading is 24 (°C)
